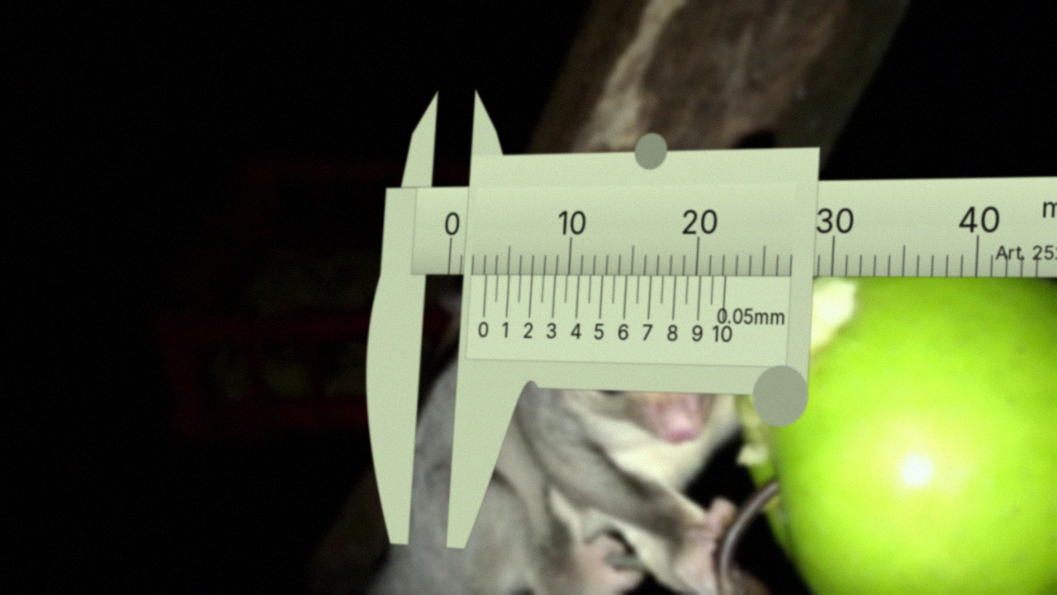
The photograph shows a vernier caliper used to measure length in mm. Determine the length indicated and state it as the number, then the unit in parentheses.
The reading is 3.2 (mm)
